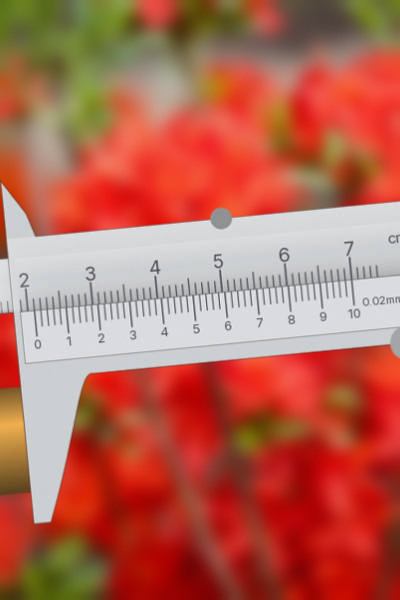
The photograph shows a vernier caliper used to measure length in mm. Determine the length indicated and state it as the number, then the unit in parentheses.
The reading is 21.0 (mm)
